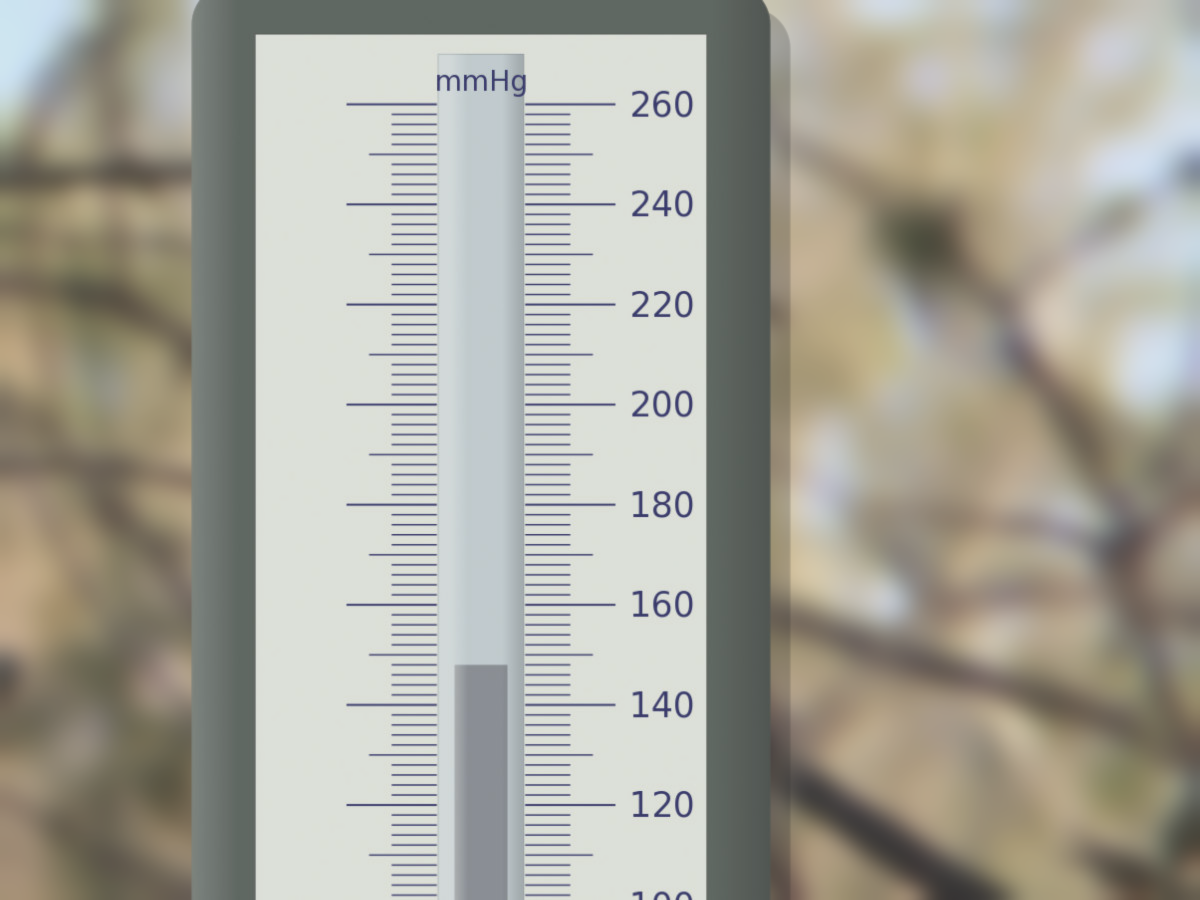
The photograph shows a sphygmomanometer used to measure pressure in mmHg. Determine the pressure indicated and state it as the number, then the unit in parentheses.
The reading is 148 (mmHg)
